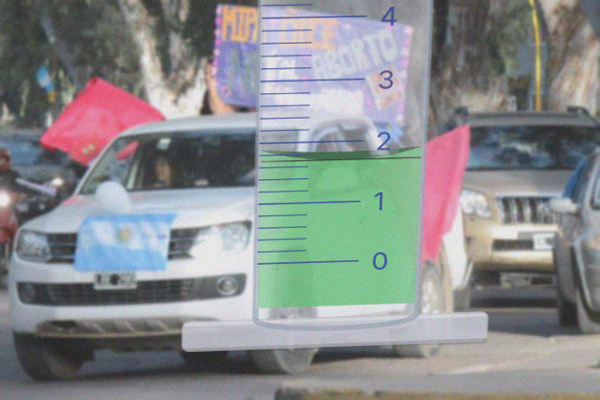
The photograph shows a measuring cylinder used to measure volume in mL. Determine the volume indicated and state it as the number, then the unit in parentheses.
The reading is 1.7 (mL)
